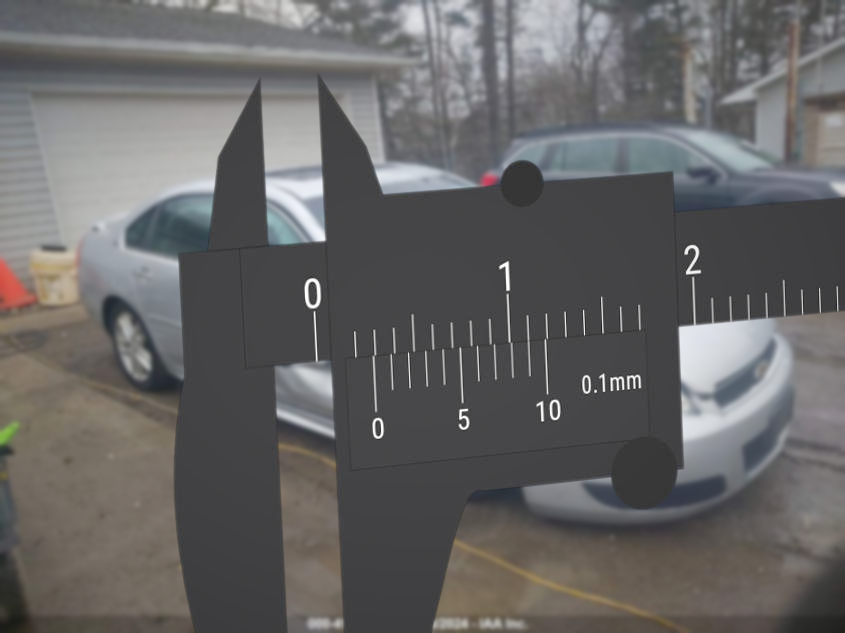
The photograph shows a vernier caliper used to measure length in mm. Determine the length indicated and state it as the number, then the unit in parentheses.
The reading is 2.9 (mm)
